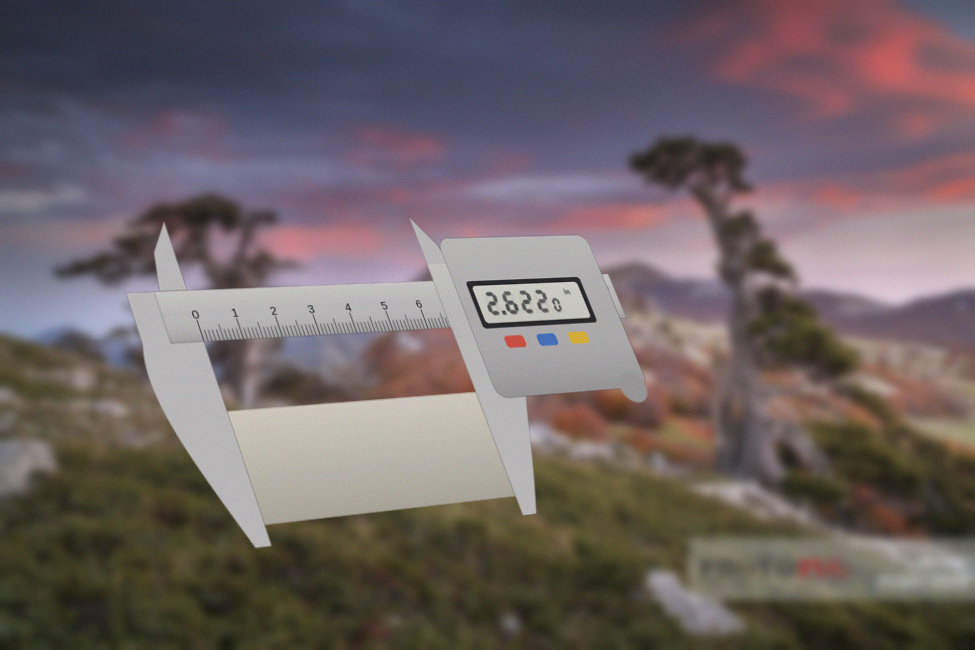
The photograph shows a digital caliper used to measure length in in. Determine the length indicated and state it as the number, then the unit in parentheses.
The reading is 2.6220 (in)
